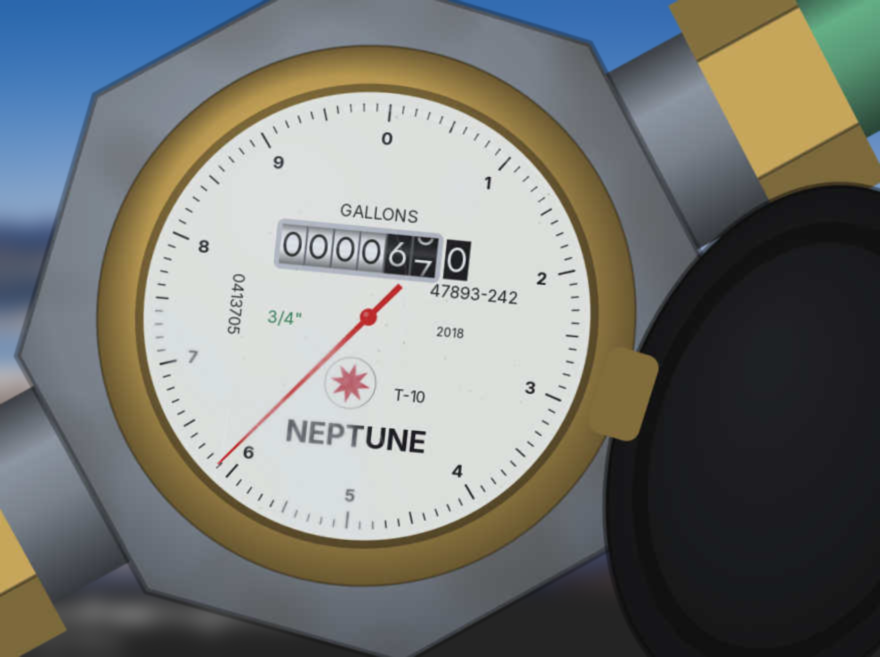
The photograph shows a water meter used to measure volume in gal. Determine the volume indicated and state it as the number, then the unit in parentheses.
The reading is 666.1 (gal)
